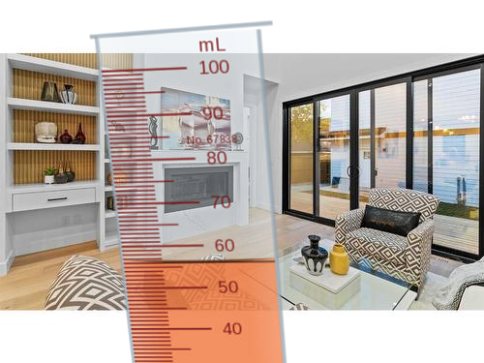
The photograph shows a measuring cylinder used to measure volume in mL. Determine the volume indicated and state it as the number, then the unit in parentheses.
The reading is 56 (mL)
